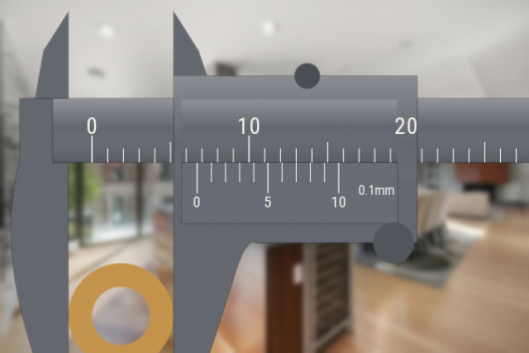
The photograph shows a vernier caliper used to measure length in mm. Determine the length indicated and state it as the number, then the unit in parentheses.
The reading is 6.7 (mm)
